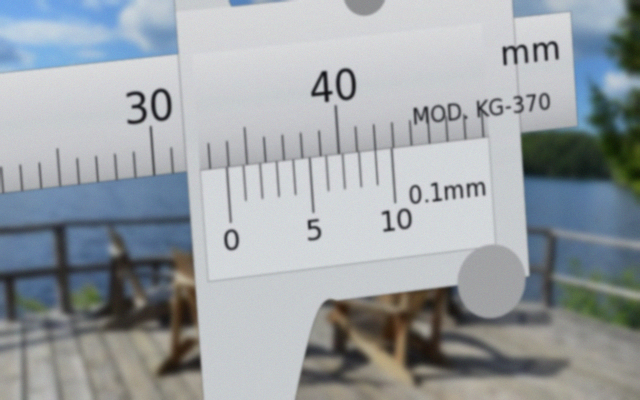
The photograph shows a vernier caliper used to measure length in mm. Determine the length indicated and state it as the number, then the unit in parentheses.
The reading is 33.9 (mm)
